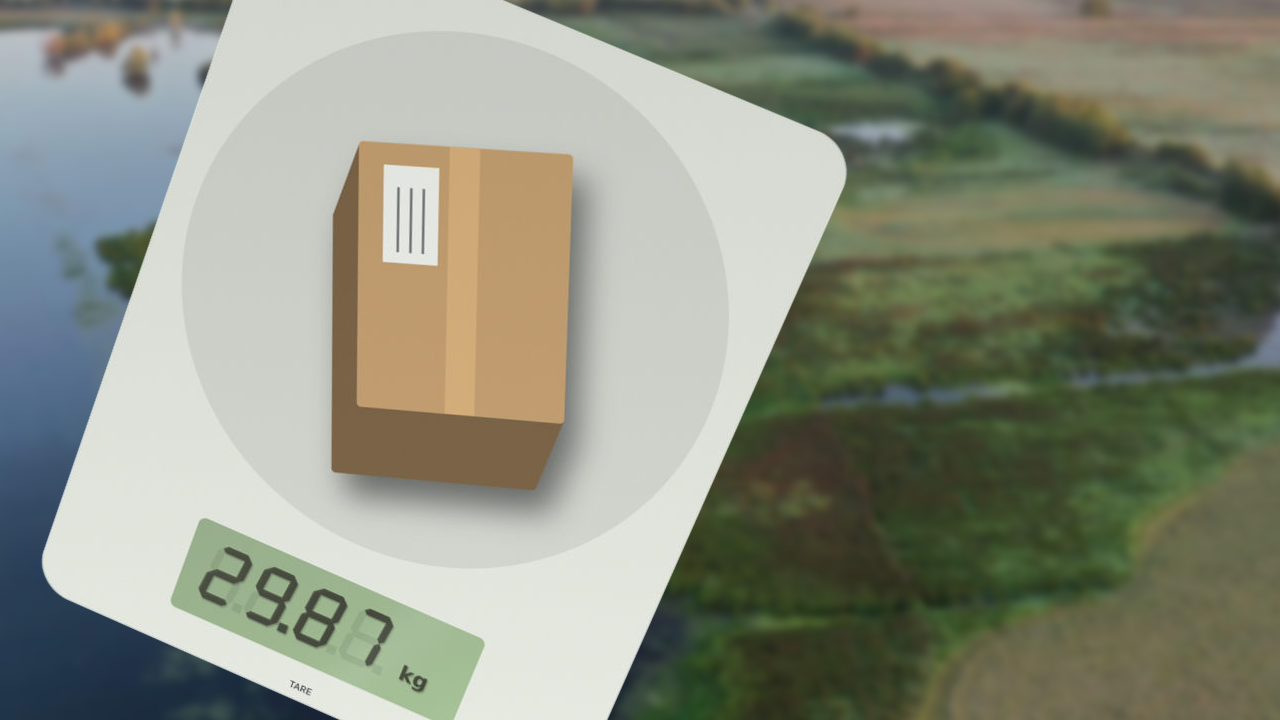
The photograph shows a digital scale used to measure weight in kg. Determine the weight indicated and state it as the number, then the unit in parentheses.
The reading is 29.87 (kg)
